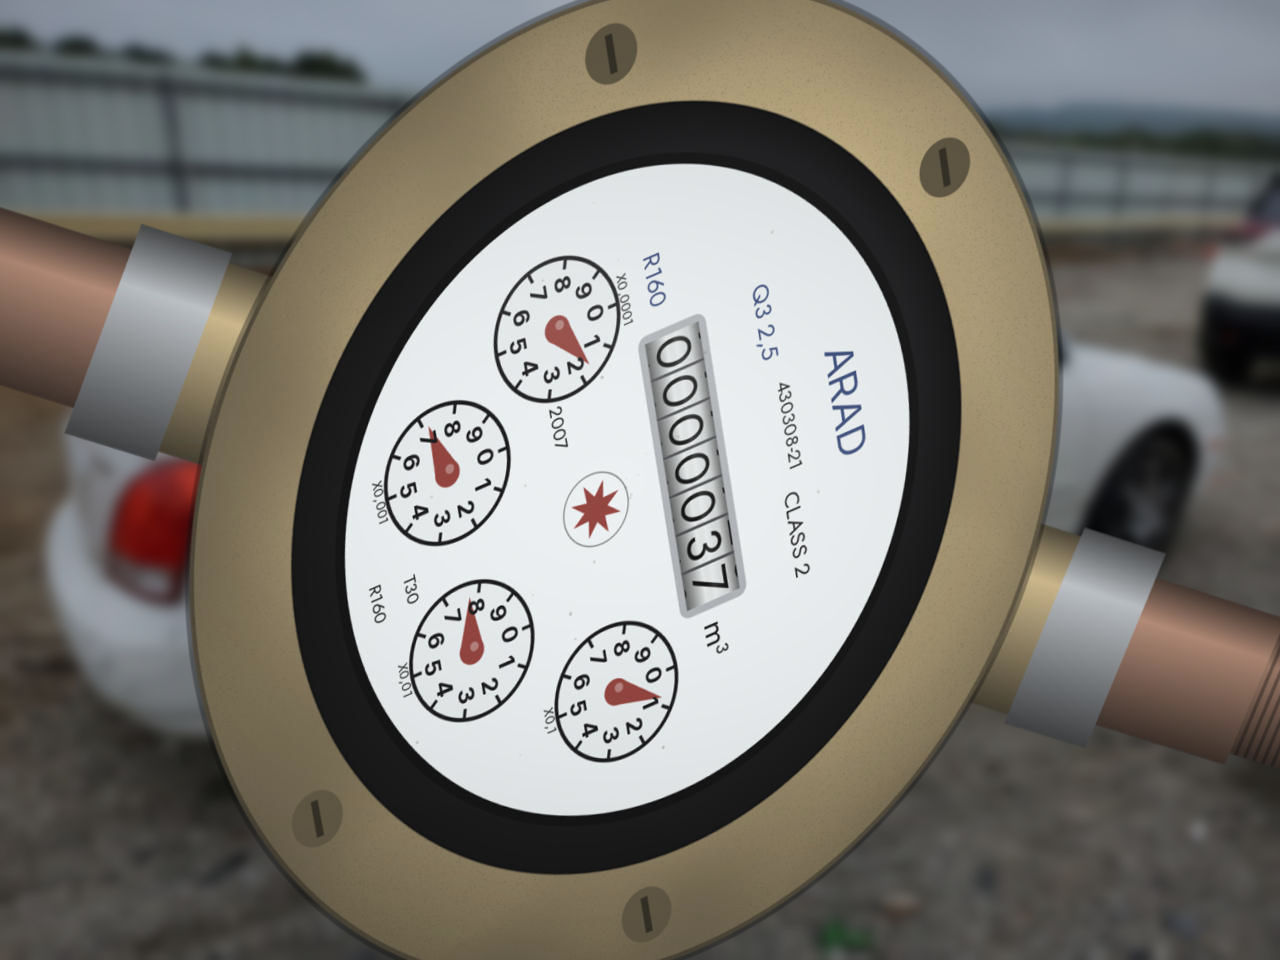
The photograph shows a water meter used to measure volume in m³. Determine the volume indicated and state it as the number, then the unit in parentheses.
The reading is 37.0771 (m³)
